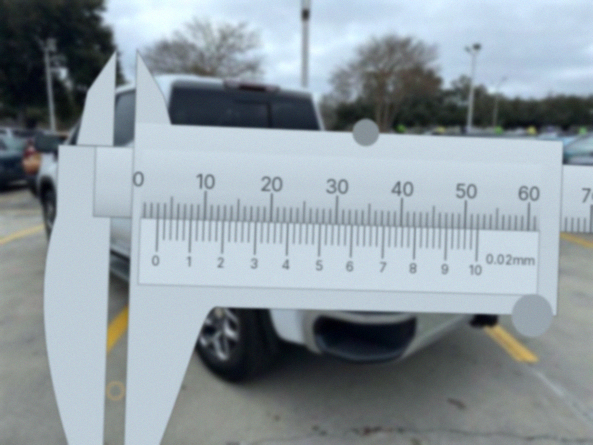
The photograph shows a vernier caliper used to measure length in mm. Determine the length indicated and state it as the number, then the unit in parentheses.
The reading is 3.0 (mm)
